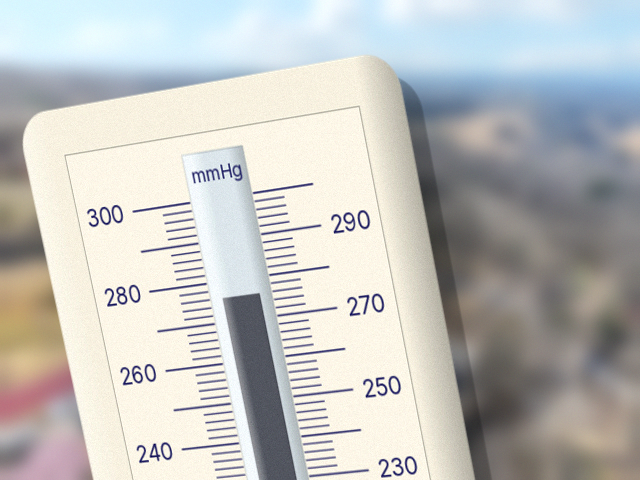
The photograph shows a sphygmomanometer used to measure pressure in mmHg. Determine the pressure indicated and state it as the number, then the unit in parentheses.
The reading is 276 (mmHg)
